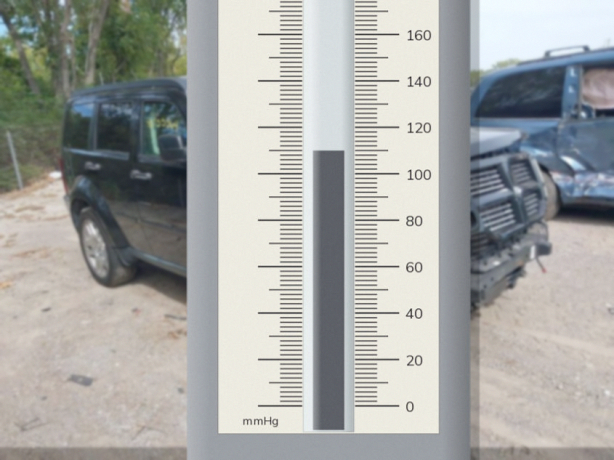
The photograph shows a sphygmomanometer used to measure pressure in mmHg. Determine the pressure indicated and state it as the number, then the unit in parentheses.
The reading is 110 (mmHg)
